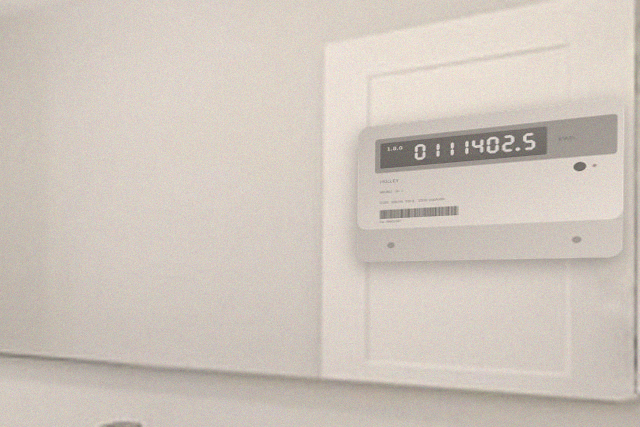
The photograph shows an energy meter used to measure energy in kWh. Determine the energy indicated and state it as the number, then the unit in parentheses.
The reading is 111402.5 (kWh)
